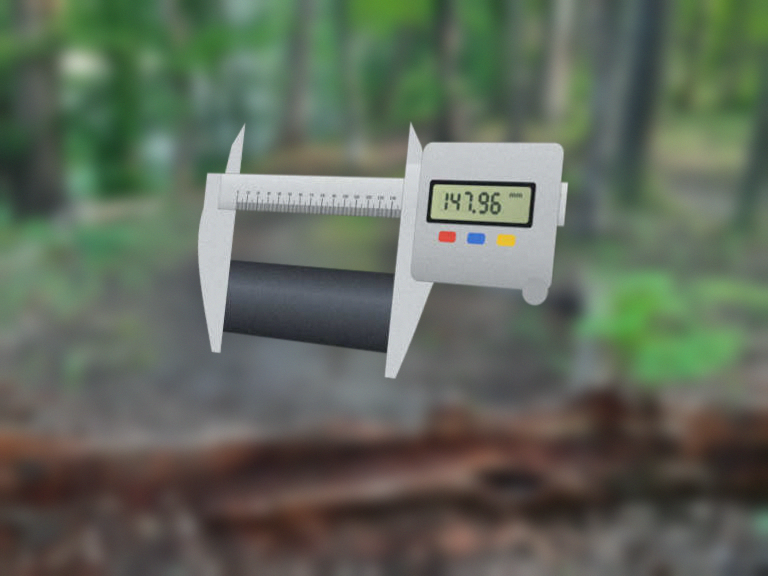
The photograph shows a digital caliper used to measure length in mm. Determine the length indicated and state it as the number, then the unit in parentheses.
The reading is 147.96 (mm)
